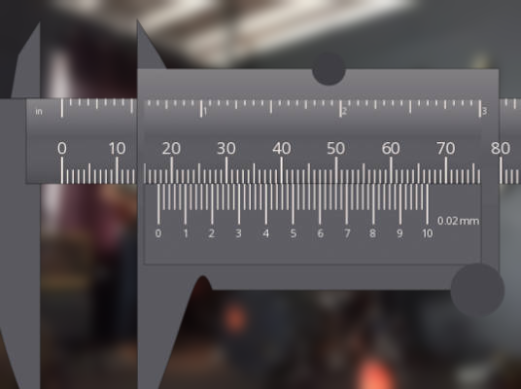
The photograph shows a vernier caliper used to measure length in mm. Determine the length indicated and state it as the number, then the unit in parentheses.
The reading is 17.6 (mm)
